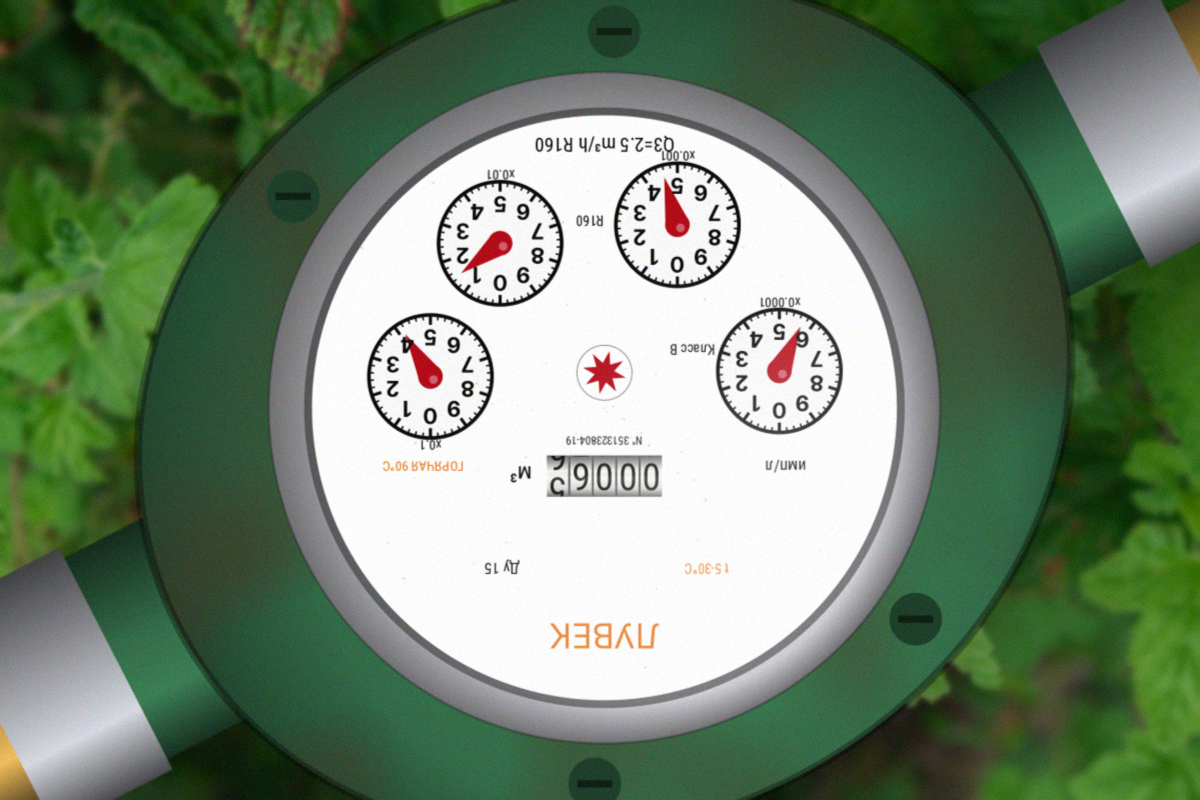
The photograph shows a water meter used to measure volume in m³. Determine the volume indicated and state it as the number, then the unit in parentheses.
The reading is 65.4145 (m³)
